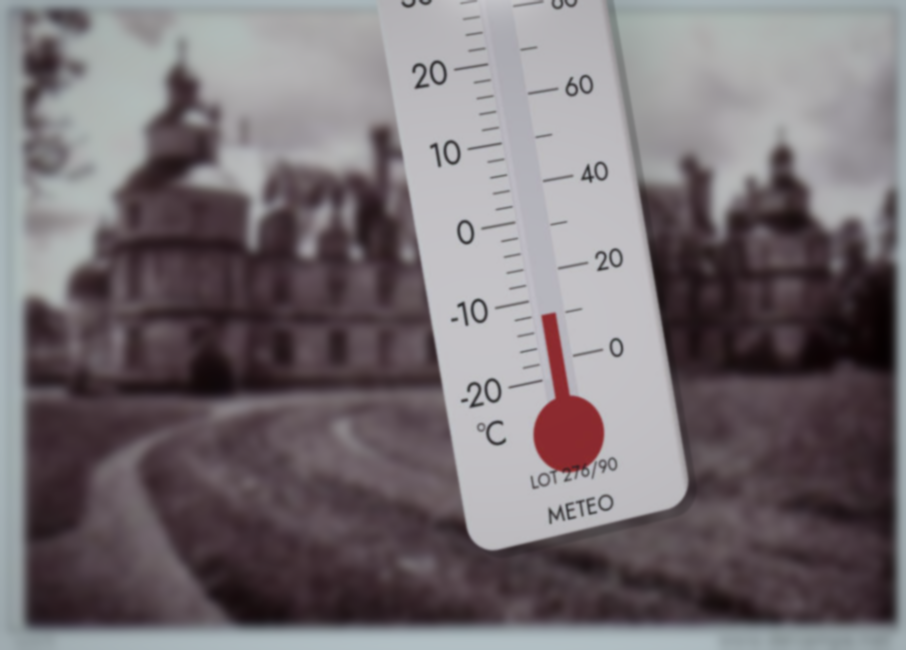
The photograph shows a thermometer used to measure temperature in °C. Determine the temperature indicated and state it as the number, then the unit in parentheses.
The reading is -12 (°C)
